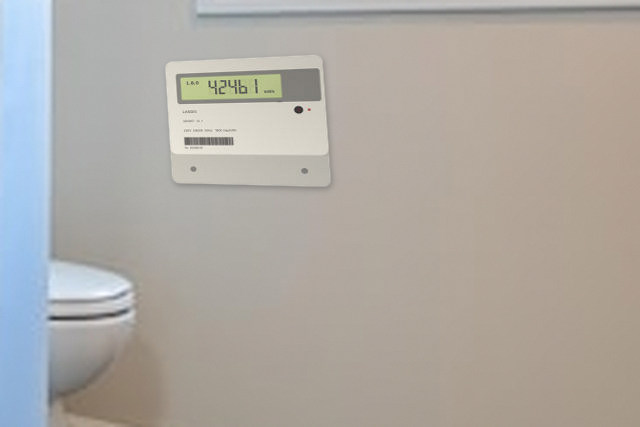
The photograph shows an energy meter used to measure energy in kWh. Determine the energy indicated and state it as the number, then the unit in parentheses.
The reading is 42461 (kWh)
